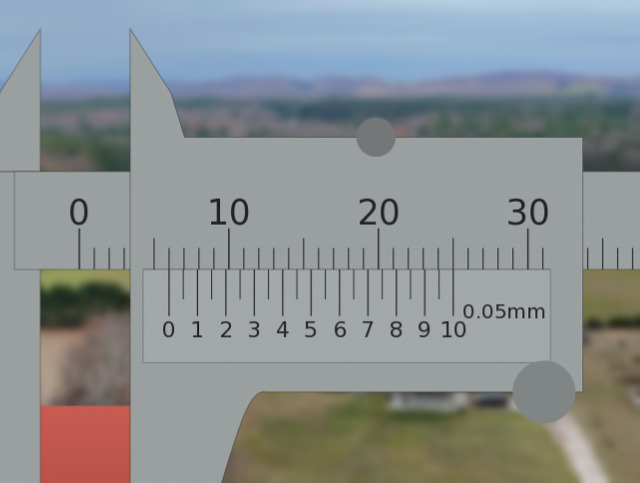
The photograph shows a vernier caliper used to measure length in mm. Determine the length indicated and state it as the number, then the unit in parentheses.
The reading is 6.0 (mm)
